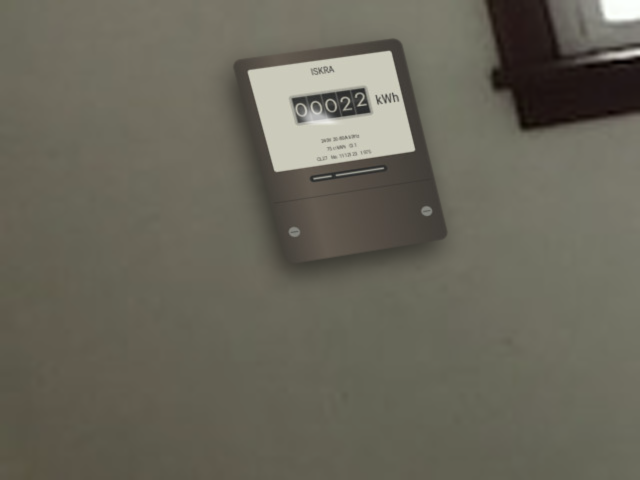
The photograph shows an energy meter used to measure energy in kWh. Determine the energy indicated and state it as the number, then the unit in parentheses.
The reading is 22 (kWh)
